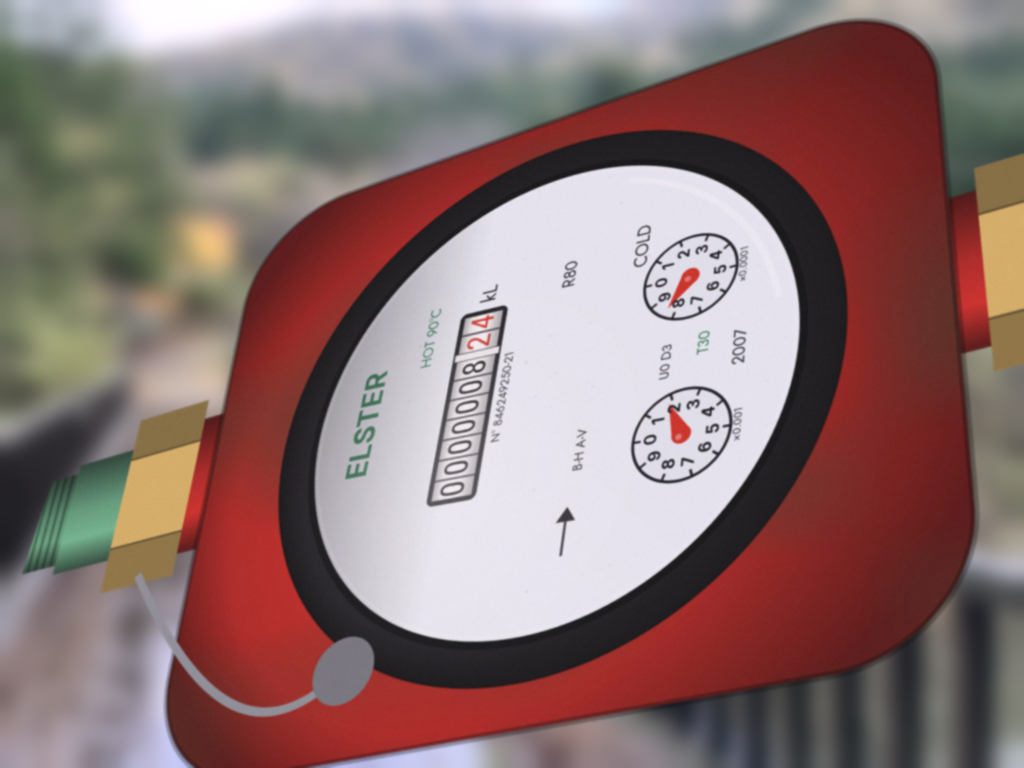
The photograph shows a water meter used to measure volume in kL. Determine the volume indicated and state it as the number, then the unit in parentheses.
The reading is 8.2418 (kL)
